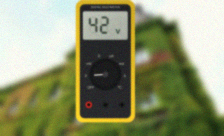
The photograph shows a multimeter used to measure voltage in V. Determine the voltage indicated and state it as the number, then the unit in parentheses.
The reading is 42 (V)
